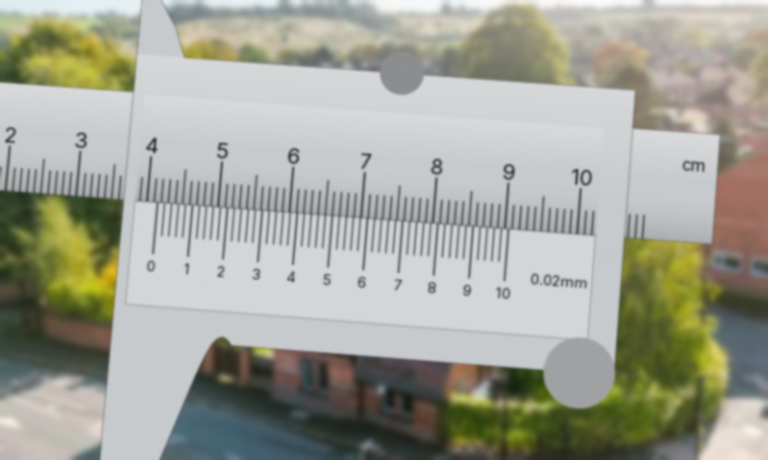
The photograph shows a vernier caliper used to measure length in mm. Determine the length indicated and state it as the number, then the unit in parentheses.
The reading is 41.5 (mm)
